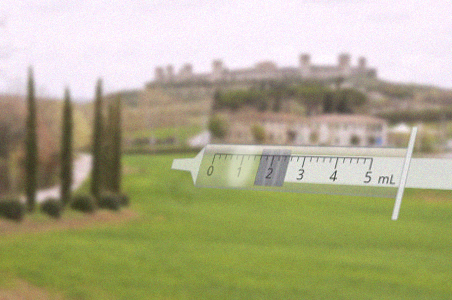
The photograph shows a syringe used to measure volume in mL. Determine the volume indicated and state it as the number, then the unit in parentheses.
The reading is 1.6 (mL)
